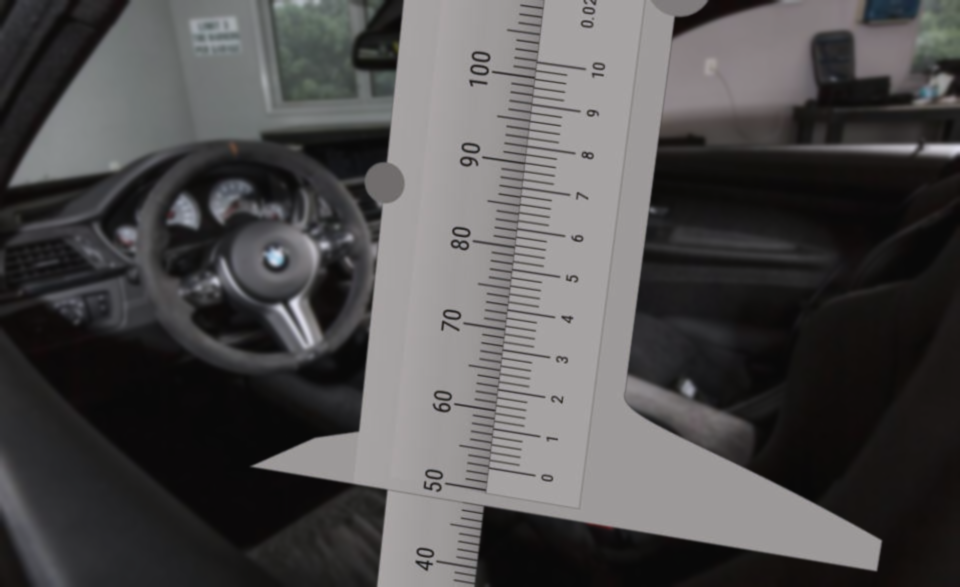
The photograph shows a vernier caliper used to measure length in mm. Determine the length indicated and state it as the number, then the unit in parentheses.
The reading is 52.8 (mm)
